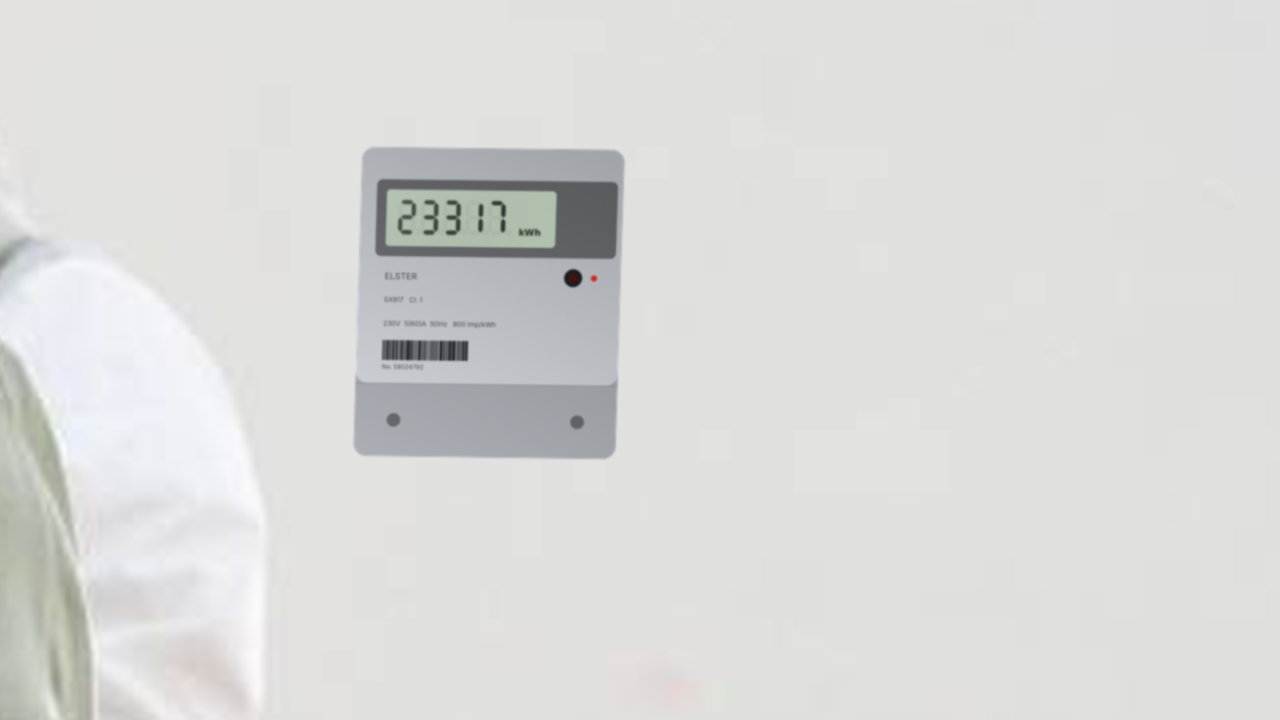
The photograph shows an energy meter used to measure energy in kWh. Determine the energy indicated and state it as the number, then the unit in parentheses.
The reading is 23317 (kWh)
